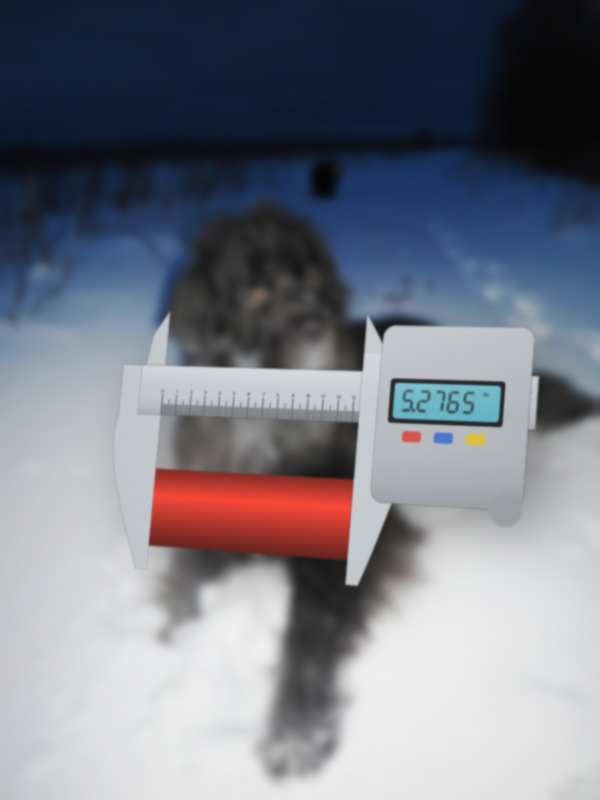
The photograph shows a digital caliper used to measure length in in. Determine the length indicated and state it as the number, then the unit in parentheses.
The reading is 5.2765 (in)
